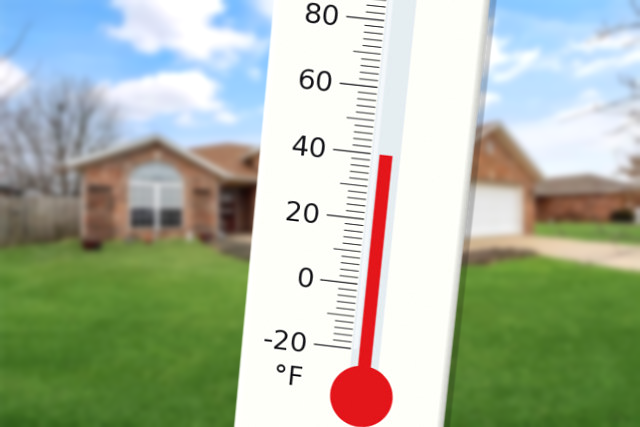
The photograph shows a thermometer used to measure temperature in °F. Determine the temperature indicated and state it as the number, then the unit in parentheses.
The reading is 40 (°F)
